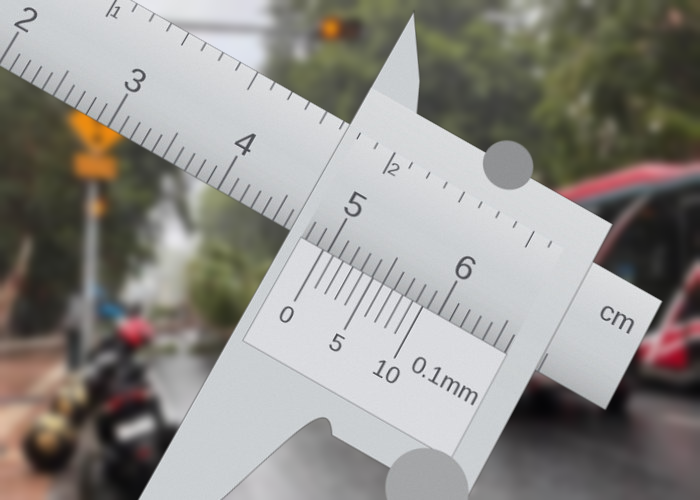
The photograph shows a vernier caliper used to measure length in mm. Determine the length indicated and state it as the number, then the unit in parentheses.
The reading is 49.6 (mm)
